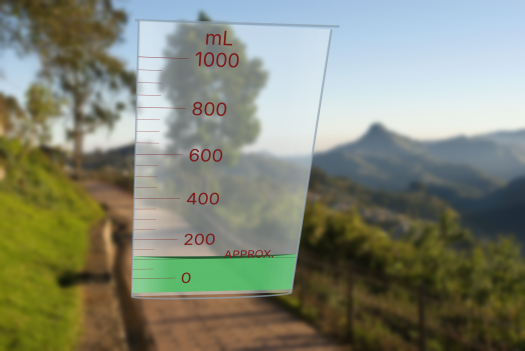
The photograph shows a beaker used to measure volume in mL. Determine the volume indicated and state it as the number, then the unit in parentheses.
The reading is 100 (mL)
